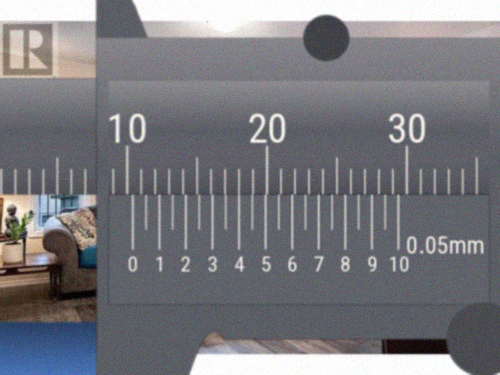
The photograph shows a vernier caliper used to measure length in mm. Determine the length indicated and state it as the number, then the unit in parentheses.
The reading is 10.4 (mm)
